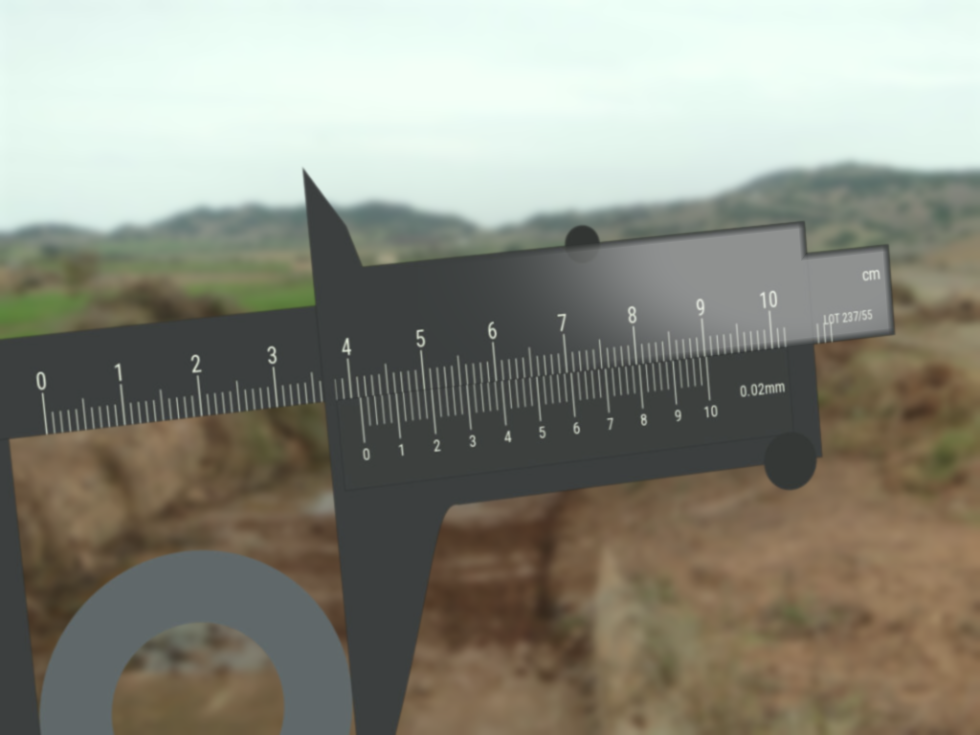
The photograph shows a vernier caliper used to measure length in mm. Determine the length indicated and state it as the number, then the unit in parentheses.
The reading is 41.2 (mm)
